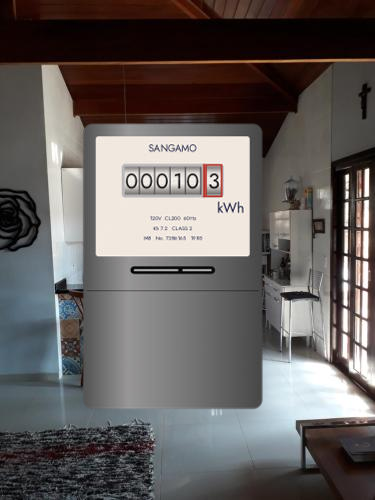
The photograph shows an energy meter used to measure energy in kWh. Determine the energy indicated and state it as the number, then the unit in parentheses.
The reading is 10.3 (kWh)
